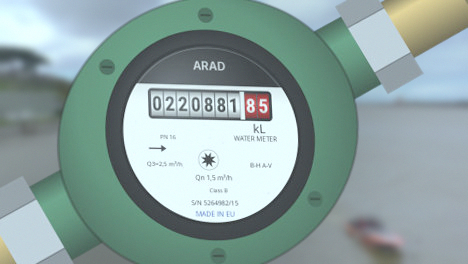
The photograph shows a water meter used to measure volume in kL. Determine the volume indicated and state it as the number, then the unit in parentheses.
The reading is 220881.85 (kL)
